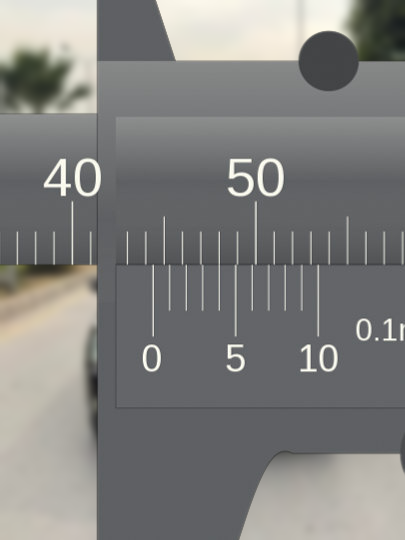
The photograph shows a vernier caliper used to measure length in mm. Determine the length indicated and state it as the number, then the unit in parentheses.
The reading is 44.4 (mm)
